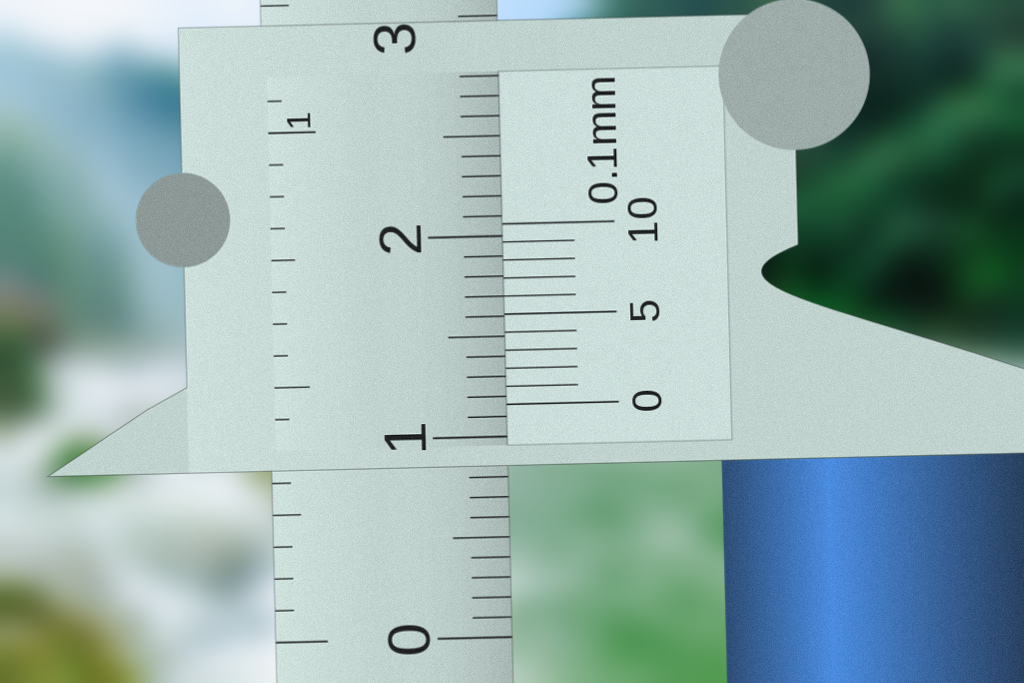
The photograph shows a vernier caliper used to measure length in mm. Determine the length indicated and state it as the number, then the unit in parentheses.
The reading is 11.6 (mm)
